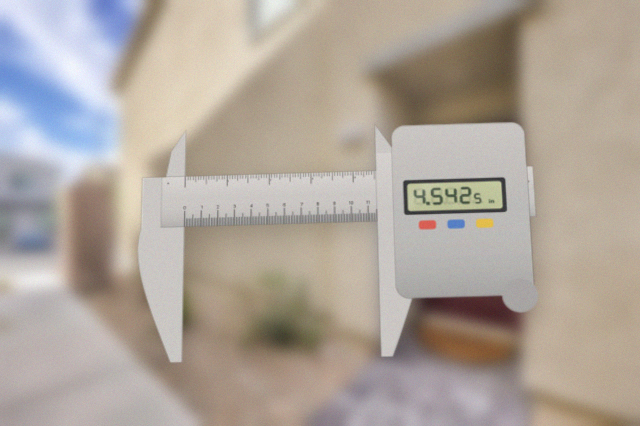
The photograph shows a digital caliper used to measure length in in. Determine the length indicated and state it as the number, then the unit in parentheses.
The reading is 4.5425 (in)
